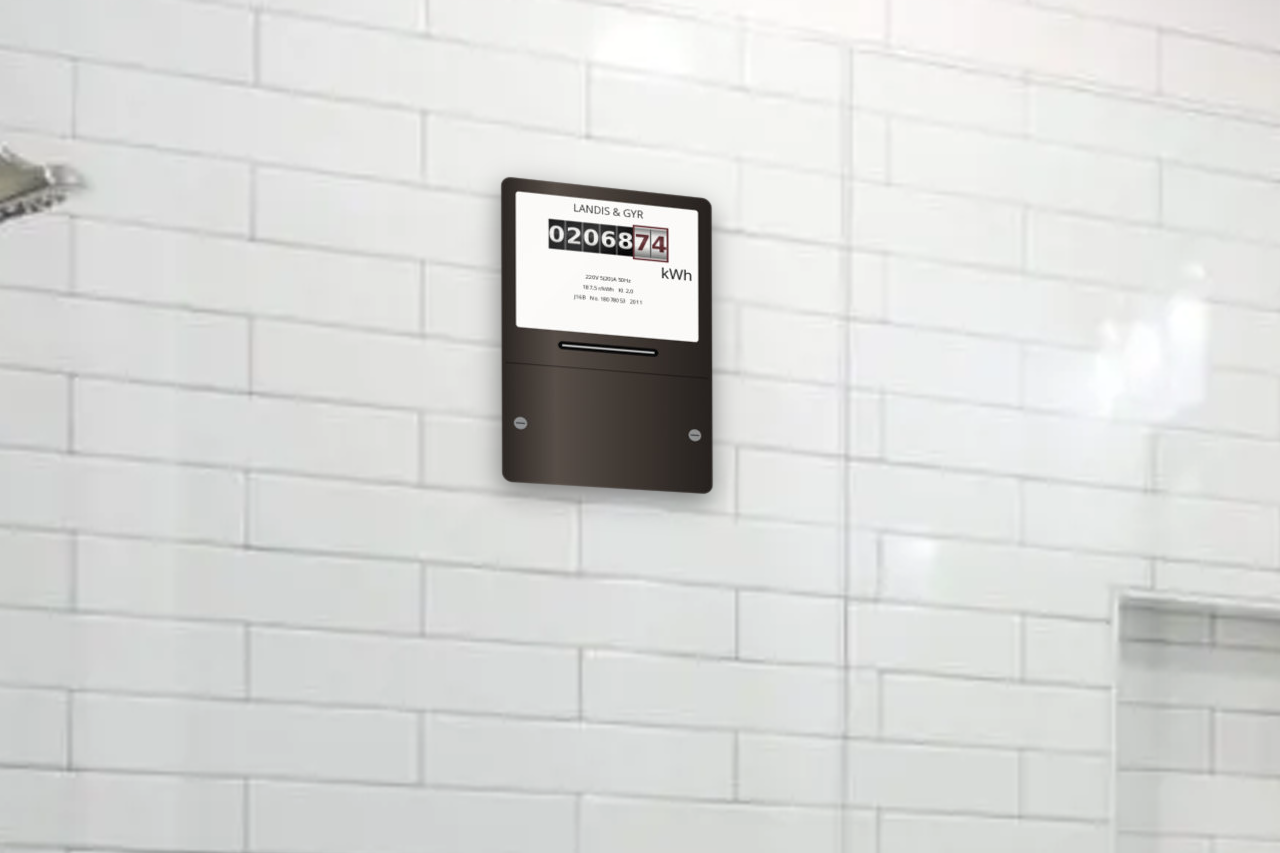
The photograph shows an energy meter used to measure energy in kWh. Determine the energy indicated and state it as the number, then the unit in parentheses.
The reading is 2068.74 (kWh)
